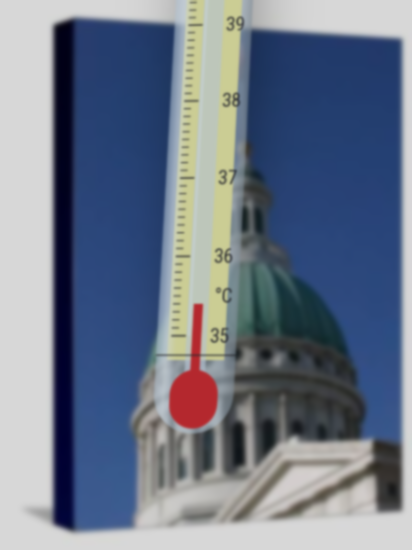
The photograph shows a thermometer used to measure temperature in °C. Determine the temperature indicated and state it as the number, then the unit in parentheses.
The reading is 35.4 (°C)
